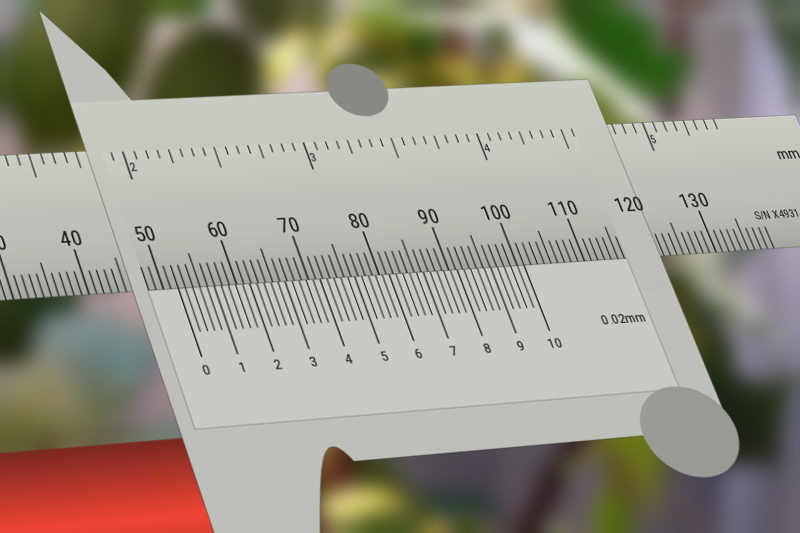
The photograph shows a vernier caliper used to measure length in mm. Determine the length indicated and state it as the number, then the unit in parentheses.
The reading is 52.0 (mm)
